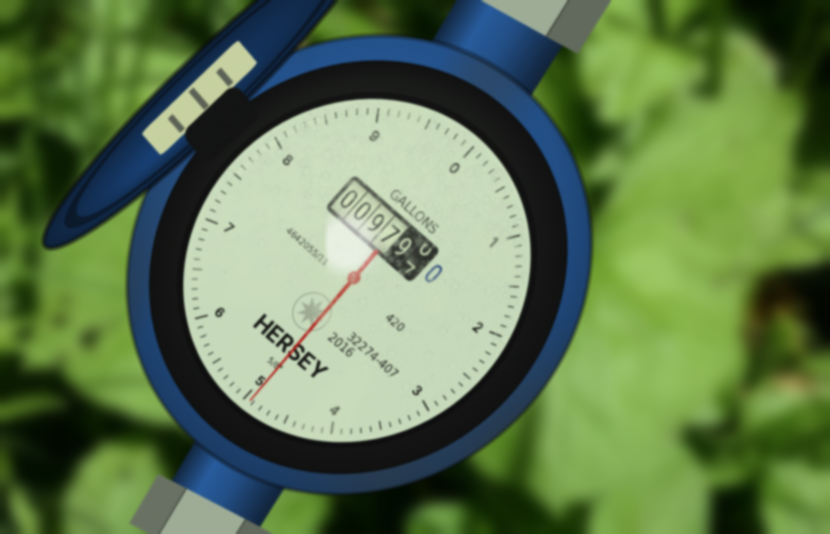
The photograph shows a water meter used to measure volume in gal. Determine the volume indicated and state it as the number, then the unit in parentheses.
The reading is 97964.9 (gal)
